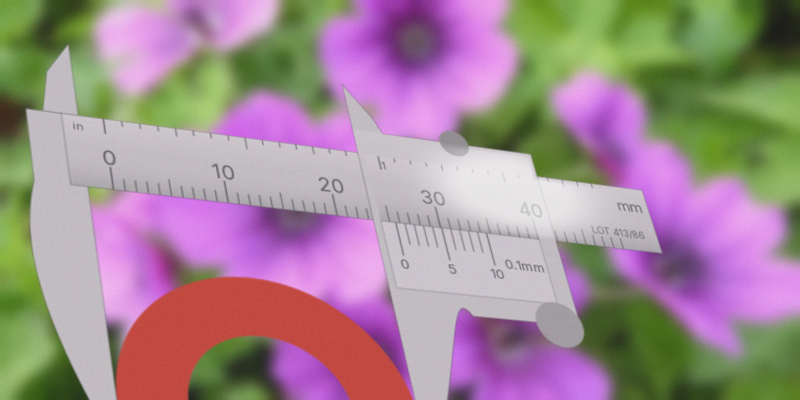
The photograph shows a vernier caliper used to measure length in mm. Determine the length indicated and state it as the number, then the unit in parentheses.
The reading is 25.6 (mm)
